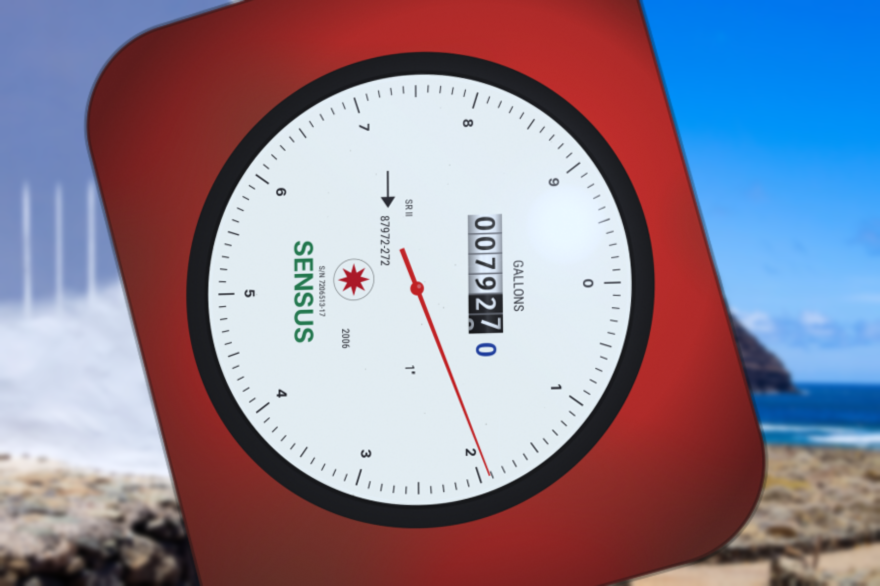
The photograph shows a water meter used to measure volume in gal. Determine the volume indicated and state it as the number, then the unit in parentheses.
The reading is 79271.9 (gal)
